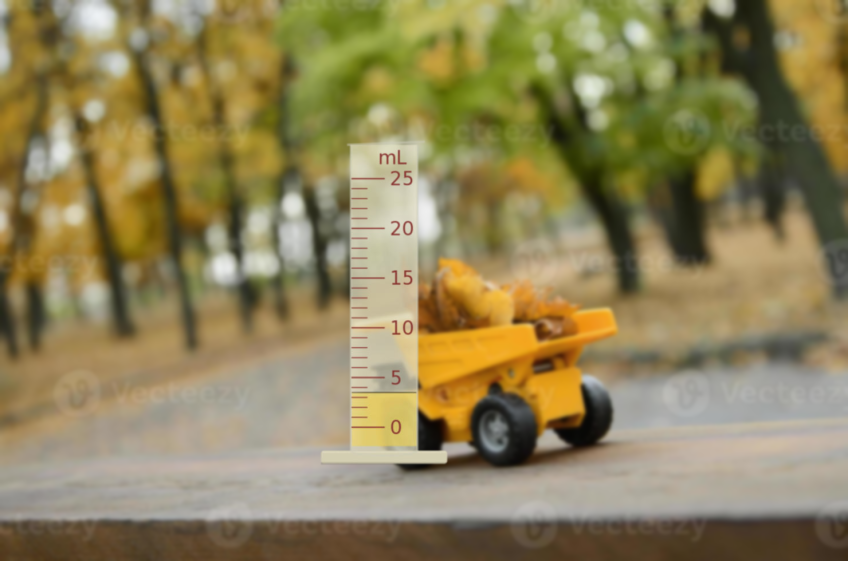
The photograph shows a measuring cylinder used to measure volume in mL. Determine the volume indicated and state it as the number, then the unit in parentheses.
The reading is 3.5 (mL)
